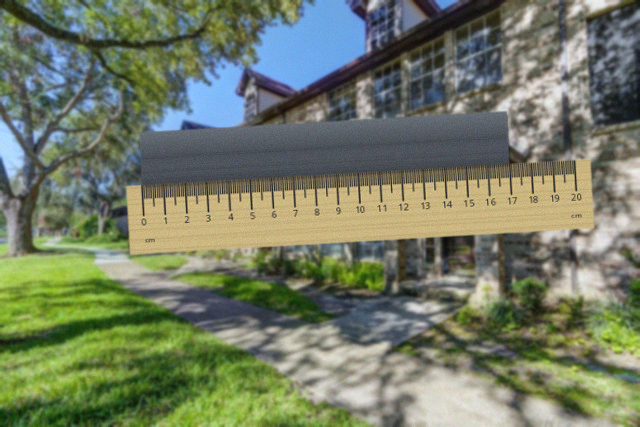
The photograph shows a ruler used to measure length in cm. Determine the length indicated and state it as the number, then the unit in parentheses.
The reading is 17 (cm)
